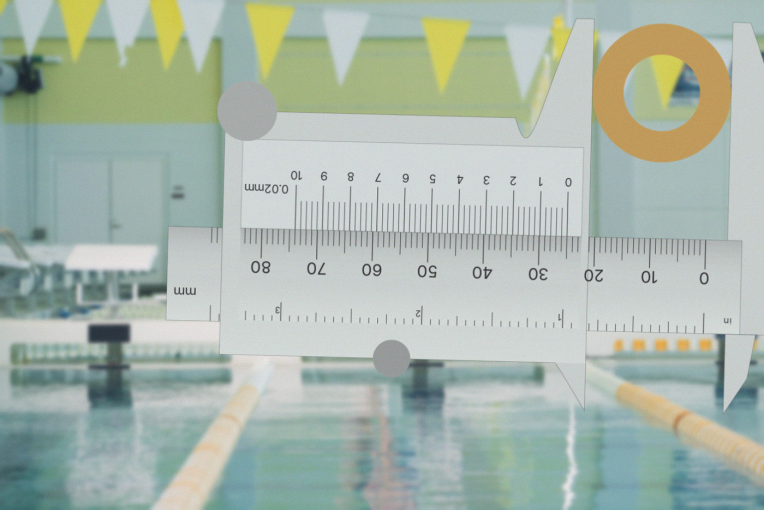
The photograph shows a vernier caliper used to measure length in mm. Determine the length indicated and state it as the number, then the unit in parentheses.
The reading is 25.0 (mm)
